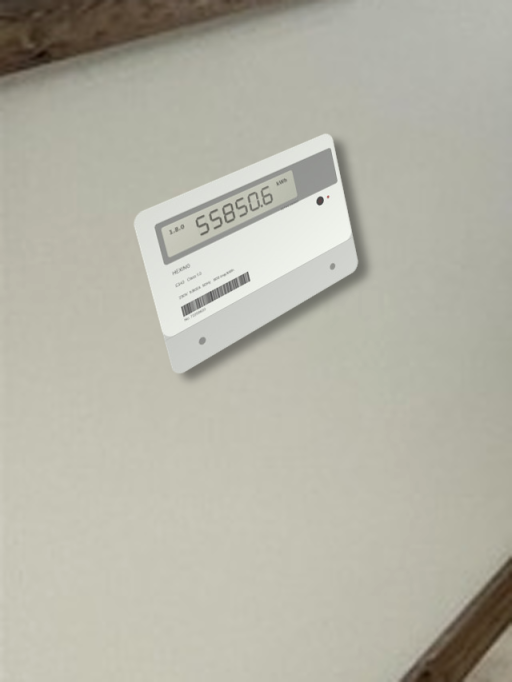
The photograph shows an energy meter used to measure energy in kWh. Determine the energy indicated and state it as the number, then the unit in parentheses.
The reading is 55850.6 (kWh)
